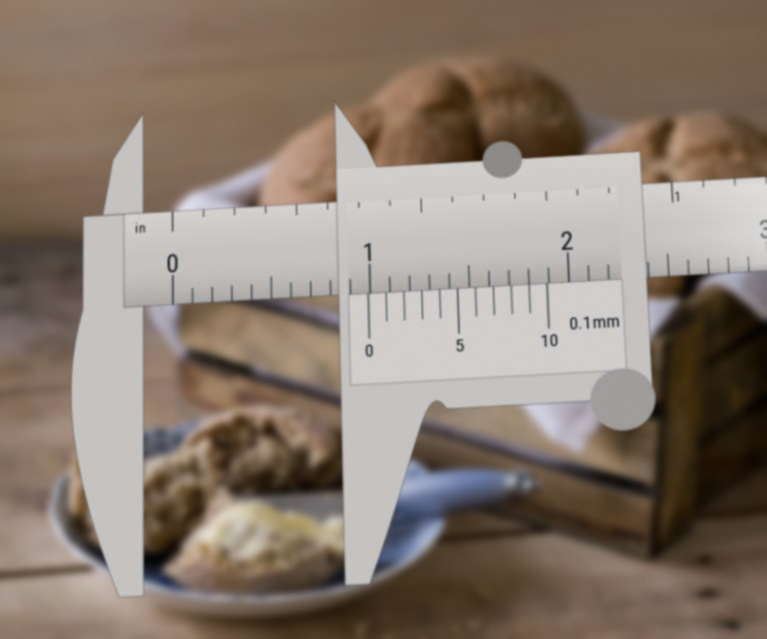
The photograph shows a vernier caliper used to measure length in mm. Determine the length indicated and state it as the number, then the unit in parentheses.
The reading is 9.9 (mm)
